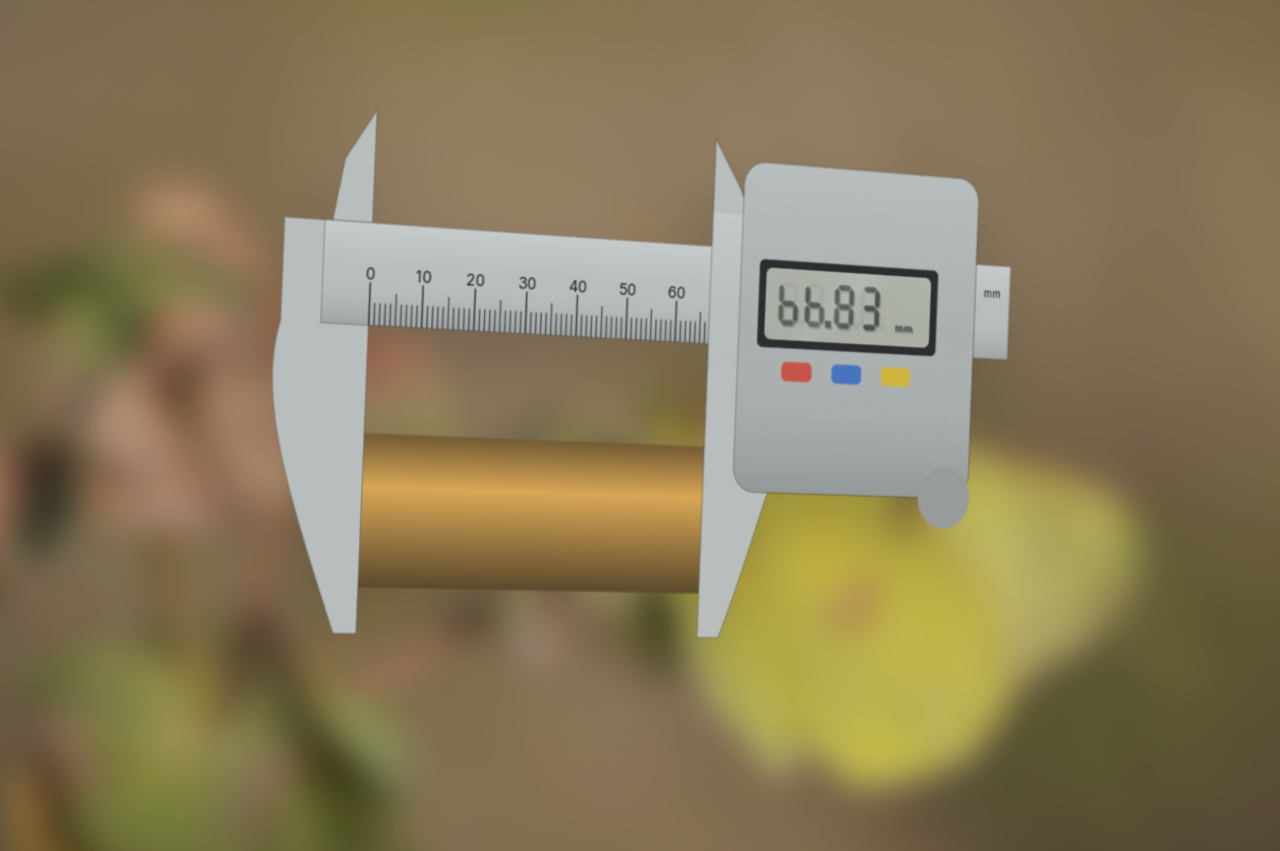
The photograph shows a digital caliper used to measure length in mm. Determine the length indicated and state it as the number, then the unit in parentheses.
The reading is 66.83 (mm)
